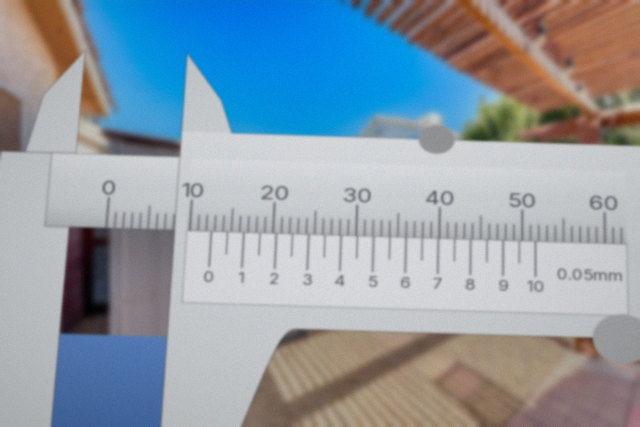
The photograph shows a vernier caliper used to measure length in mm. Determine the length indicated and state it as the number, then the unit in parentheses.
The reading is 12.6 (mm)
